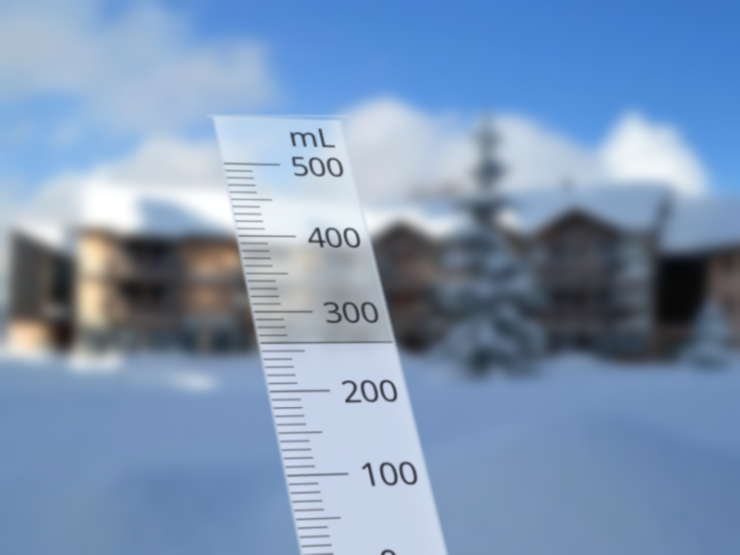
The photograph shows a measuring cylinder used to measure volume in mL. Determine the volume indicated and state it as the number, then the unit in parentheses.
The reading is 260 (mL)
